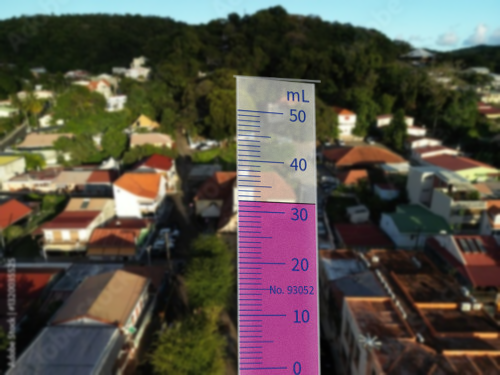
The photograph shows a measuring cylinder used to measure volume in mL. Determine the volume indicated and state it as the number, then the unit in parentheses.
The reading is 32 (mL)
